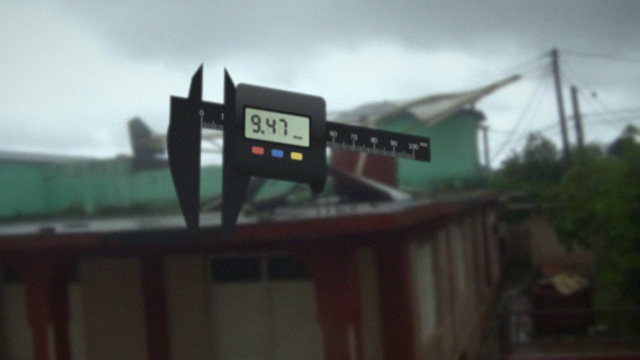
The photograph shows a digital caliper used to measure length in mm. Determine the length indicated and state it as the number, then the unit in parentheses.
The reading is 9.47 (mm)
